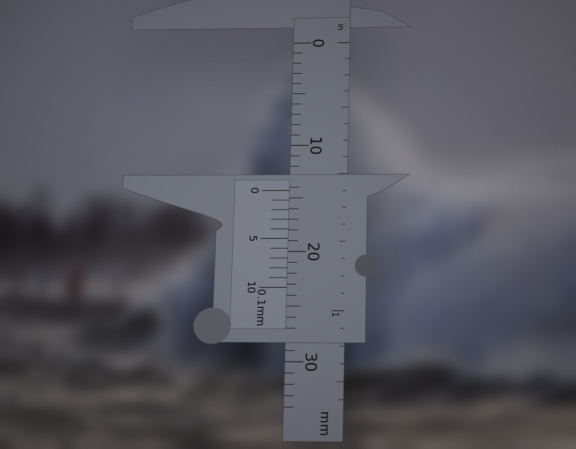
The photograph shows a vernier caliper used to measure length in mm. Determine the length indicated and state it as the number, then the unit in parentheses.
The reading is 14.3 (mm)
